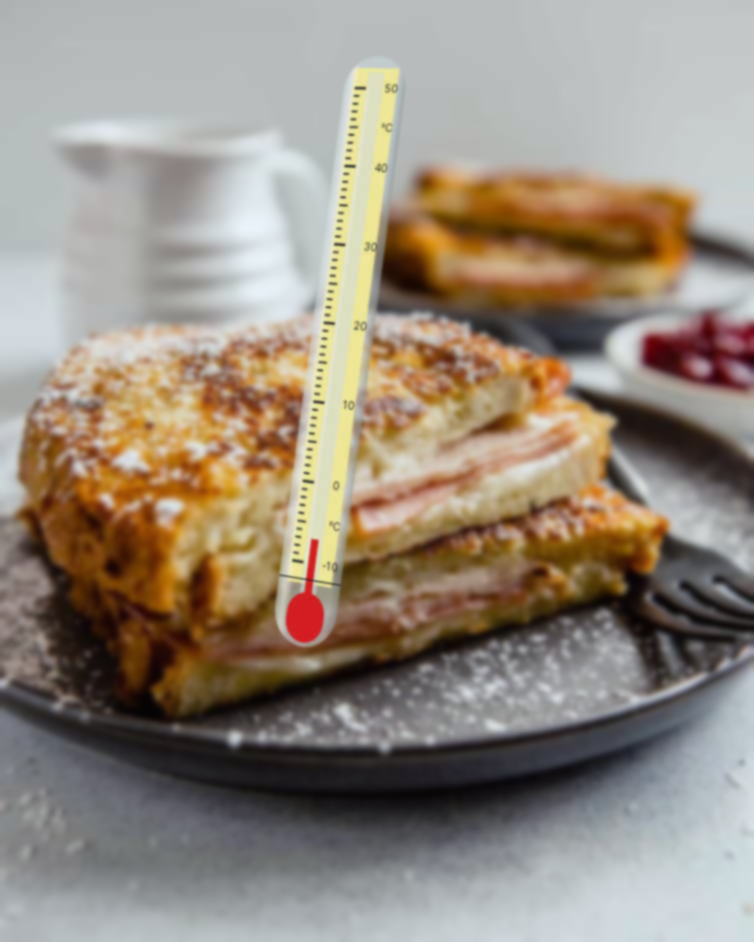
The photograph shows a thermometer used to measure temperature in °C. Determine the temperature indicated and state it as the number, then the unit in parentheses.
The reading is -7 (°C)
